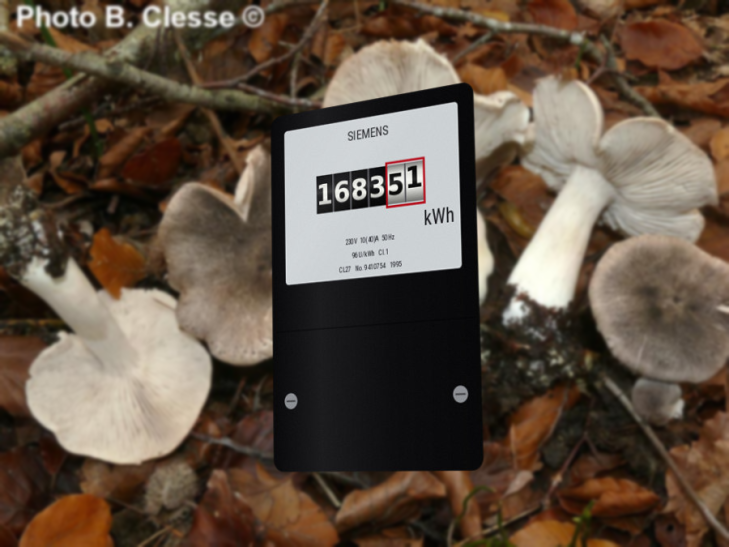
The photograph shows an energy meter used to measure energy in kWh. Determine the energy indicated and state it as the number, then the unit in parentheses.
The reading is 1683.51 (kWh)
